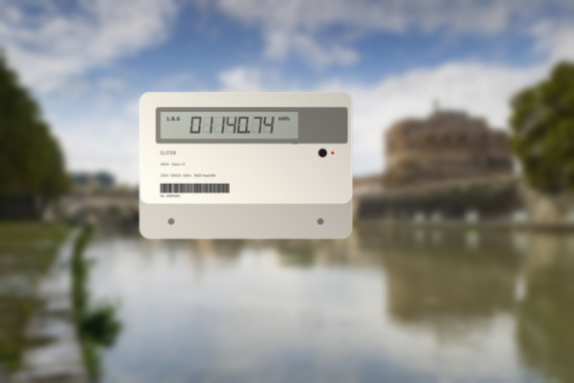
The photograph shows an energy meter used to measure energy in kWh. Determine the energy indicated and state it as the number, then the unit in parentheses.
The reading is 1140.74 (kWh)
